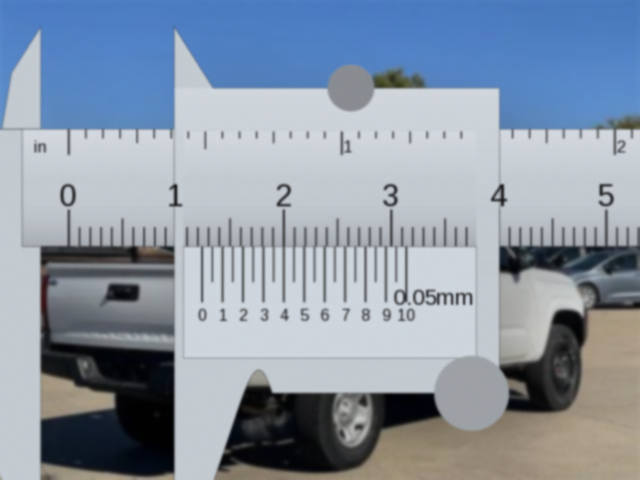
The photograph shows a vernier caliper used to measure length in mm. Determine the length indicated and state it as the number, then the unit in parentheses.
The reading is 12.4 (mm)
